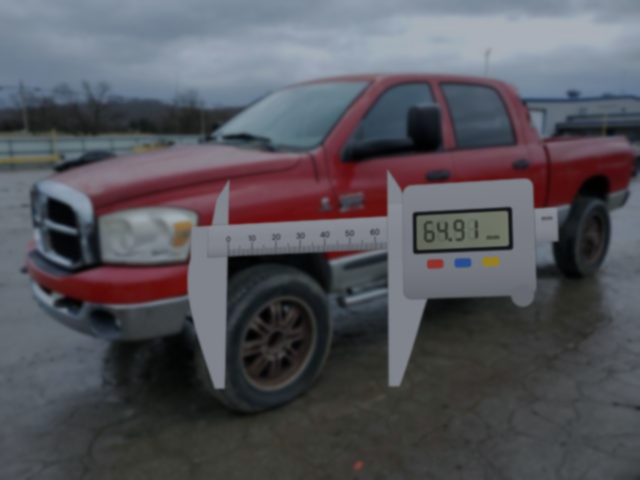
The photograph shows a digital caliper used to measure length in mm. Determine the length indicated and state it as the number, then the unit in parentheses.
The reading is 64.91 (mm)
